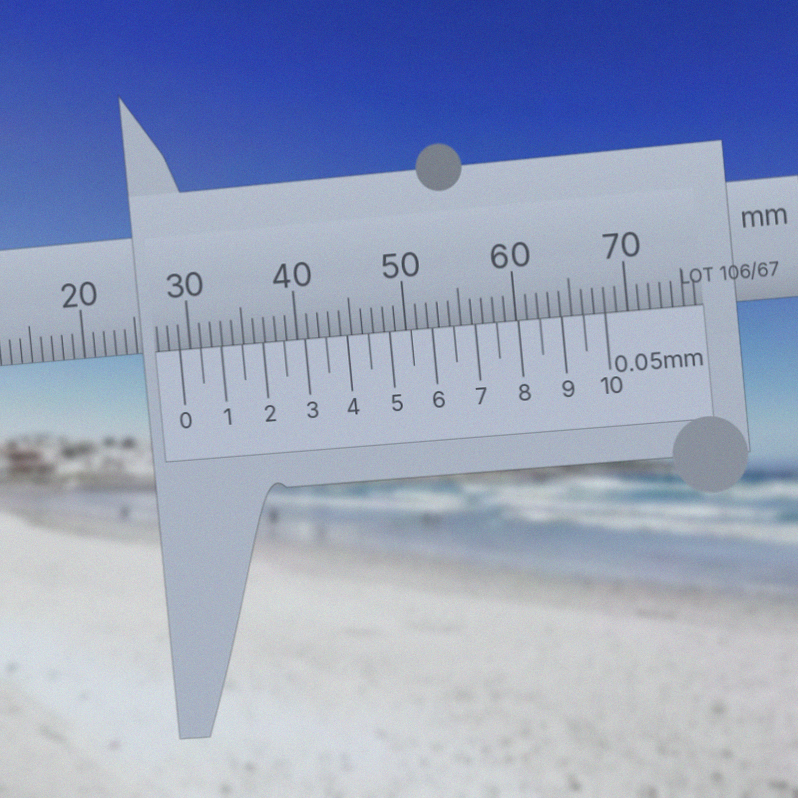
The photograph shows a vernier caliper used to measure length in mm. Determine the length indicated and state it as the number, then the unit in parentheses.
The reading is 29.0 (mm)
